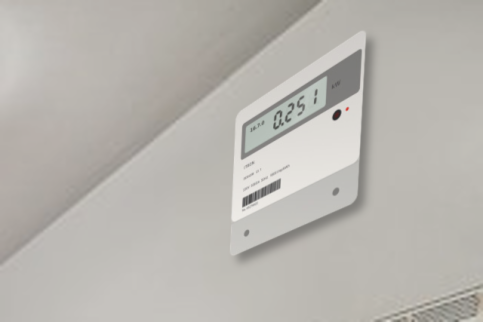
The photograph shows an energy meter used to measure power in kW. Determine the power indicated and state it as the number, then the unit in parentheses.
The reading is 0.251 (kW)
